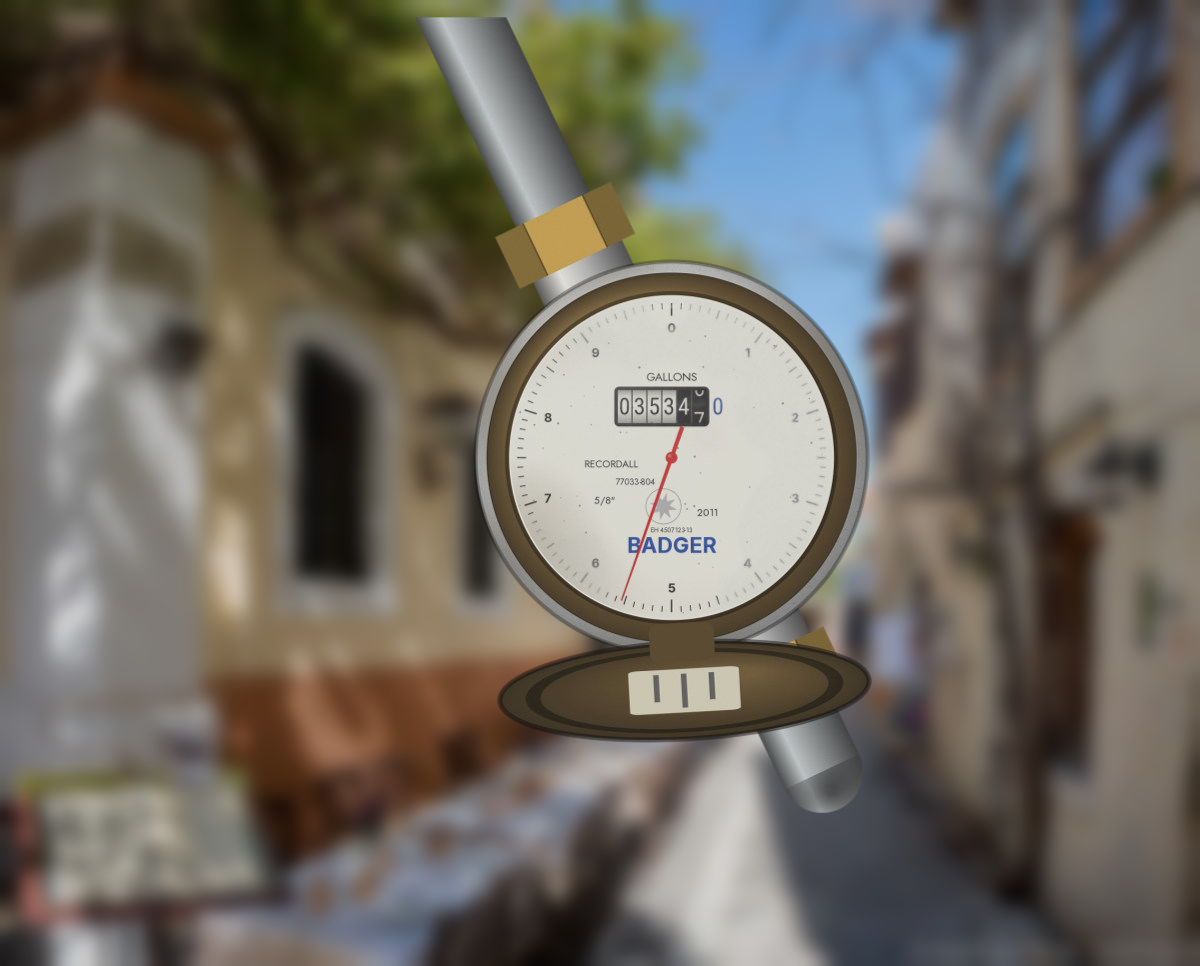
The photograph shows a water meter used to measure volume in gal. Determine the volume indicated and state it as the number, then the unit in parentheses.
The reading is 353465.5 (gal)
